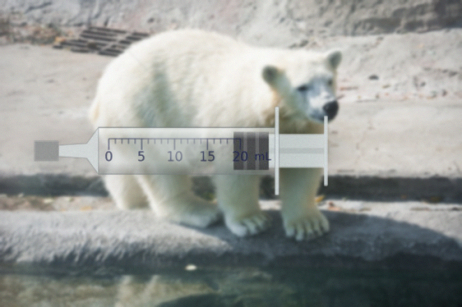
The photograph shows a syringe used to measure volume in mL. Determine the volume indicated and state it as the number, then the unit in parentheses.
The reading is 19 (mL)
